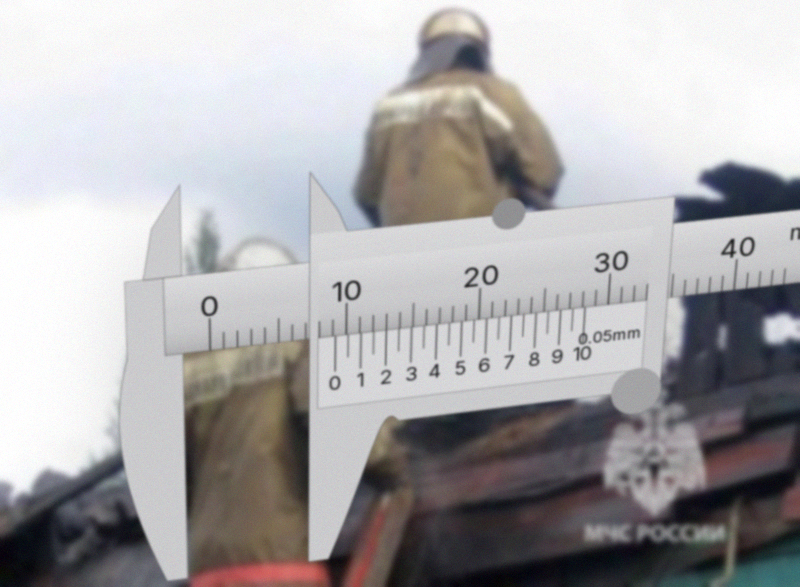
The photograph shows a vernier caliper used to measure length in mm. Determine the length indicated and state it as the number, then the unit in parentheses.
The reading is 9.2 (mm)
